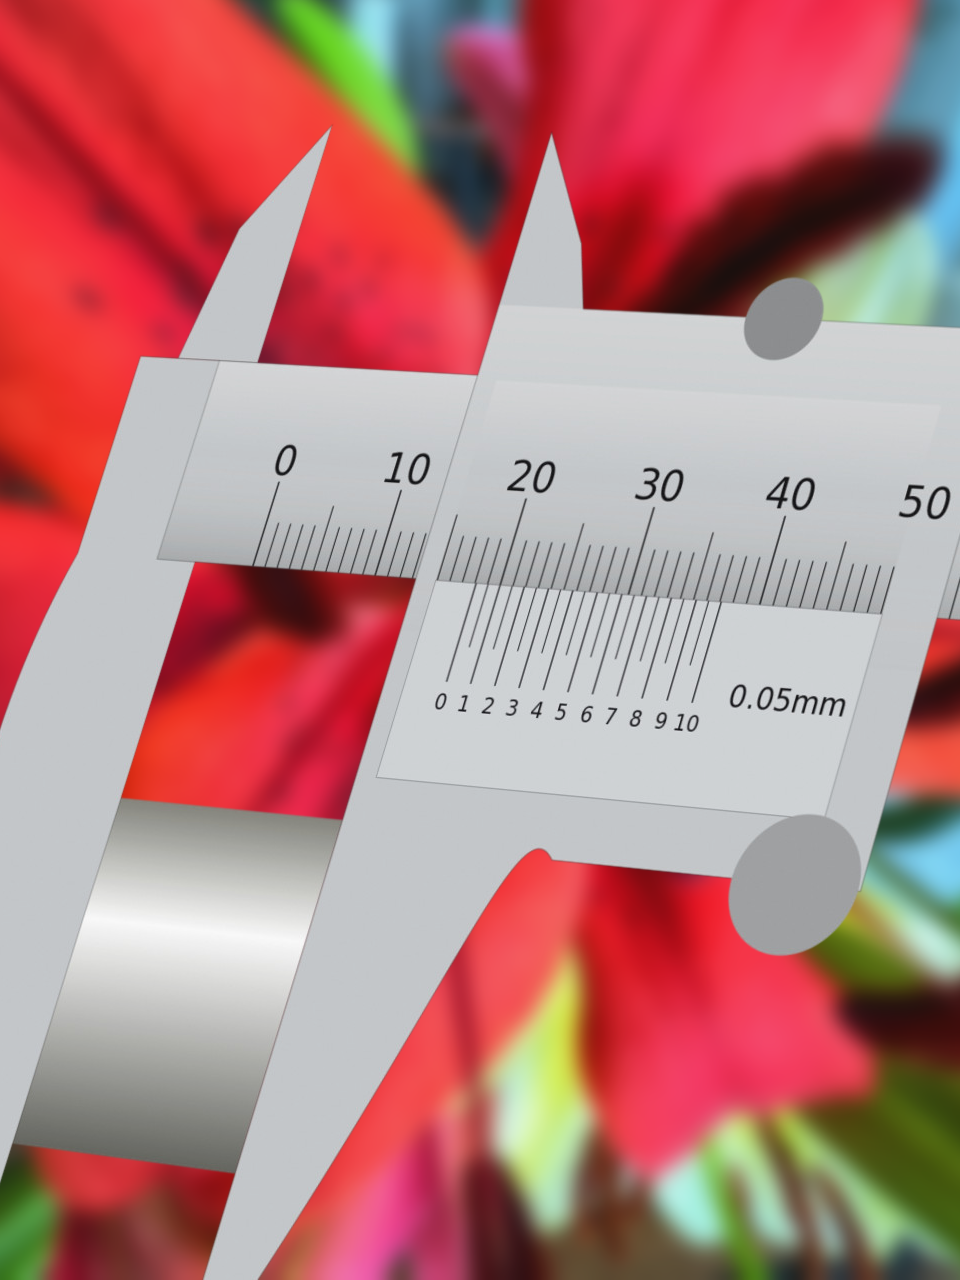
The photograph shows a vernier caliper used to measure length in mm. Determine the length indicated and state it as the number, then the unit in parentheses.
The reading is 18.1 (mm)
